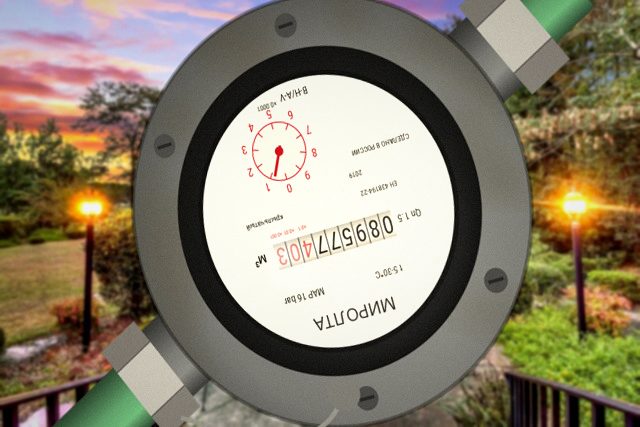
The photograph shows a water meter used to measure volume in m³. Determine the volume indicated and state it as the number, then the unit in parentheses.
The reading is 89577.4030 (m³)
